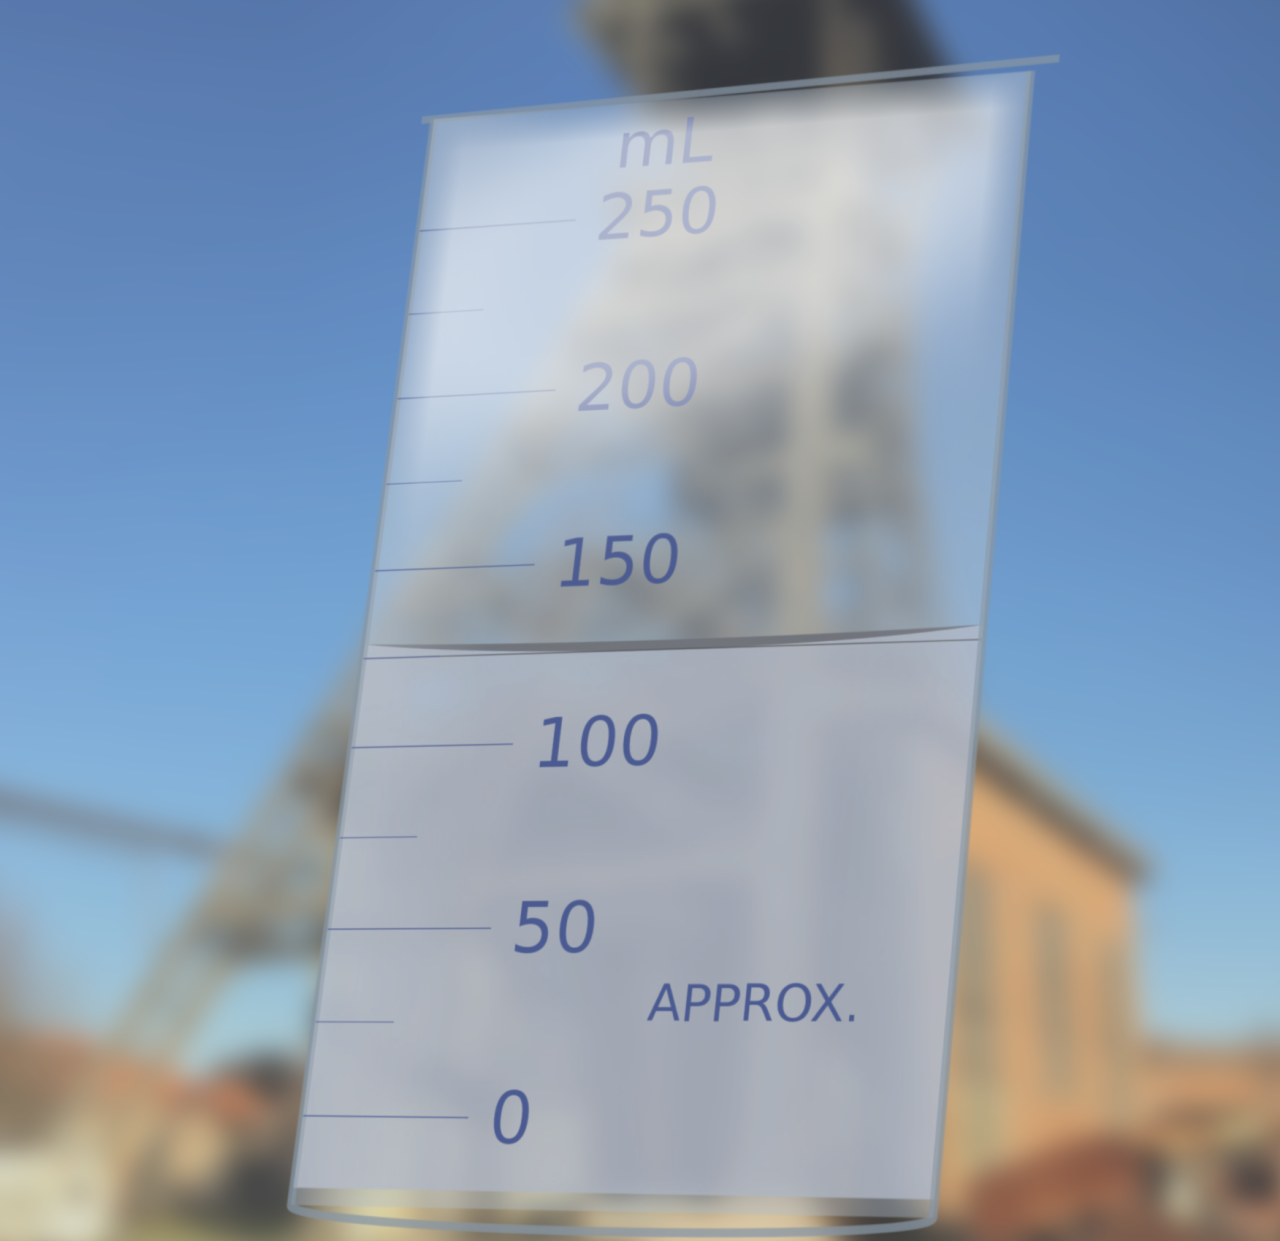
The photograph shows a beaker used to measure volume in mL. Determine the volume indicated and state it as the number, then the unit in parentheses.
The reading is 125 (mL)
